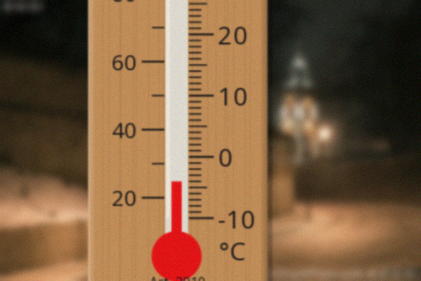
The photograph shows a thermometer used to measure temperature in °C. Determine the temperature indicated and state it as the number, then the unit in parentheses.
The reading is -4 (°C)
